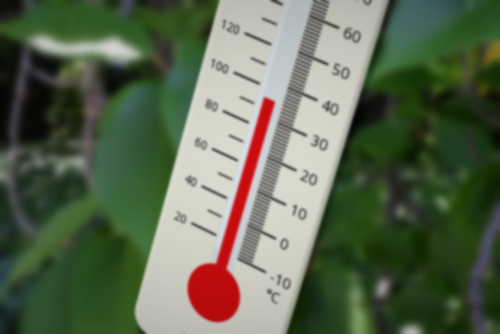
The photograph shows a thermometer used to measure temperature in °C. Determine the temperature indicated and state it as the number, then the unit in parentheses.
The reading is 35 (°C)
